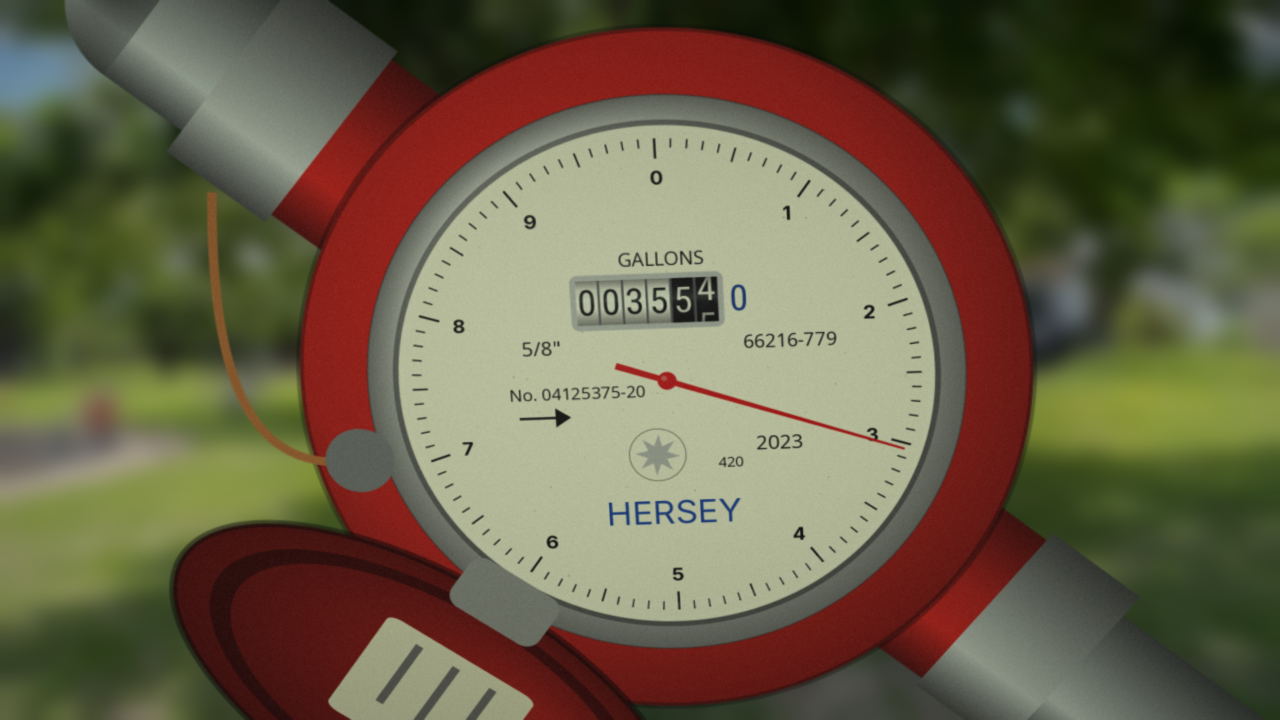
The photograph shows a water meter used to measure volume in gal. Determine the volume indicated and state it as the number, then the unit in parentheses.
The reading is 35543.0 (gal)
